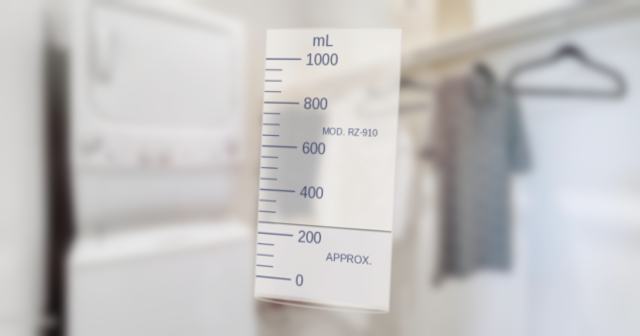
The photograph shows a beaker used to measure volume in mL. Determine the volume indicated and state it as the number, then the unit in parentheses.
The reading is 250 (mL)
